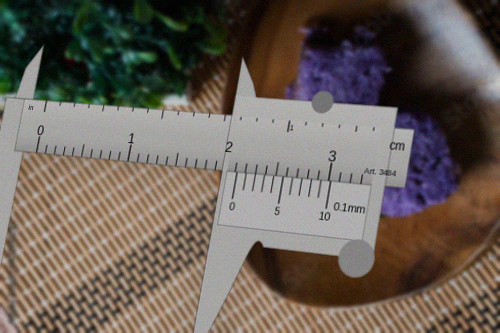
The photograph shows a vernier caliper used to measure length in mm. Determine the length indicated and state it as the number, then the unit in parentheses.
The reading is 21.2 (mm)
